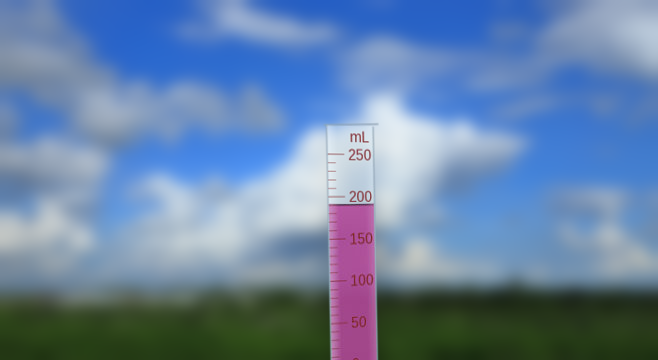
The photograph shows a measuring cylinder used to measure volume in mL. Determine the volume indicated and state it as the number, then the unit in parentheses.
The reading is 190 (mL)
